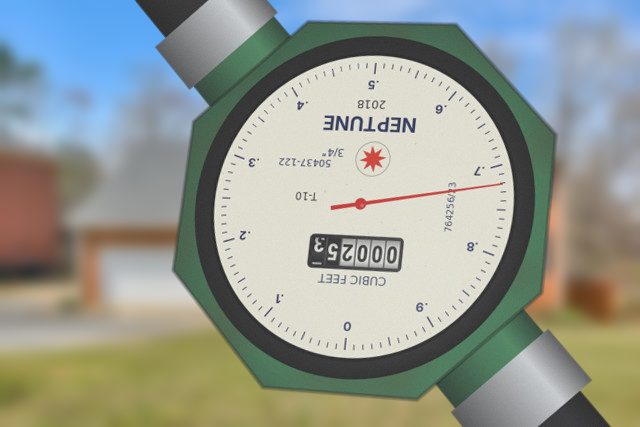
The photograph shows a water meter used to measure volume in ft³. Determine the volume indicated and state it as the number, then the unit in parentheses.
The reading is 252.72 (ft³)
